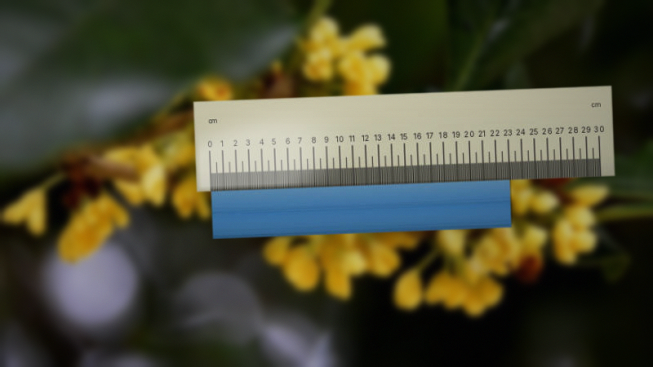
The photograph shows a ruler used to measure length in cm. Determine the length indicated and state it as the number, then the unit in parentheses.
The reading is 23 (cm)
